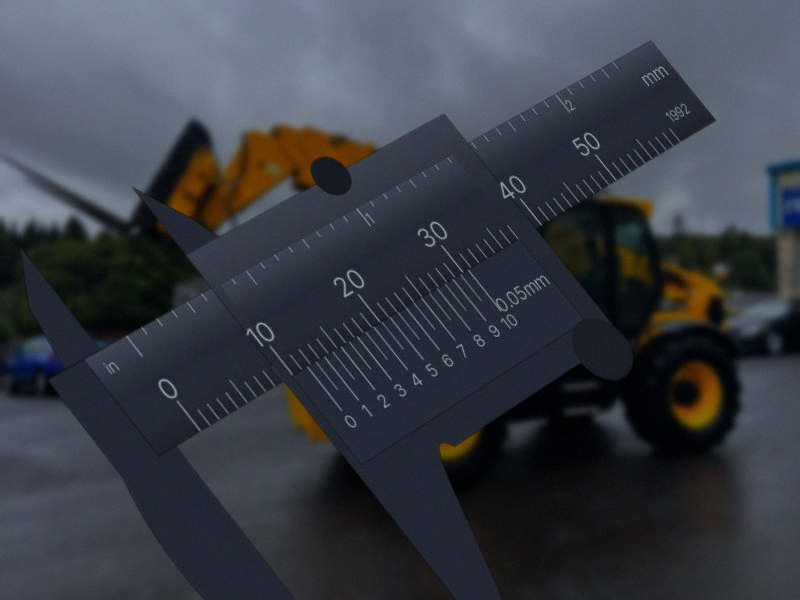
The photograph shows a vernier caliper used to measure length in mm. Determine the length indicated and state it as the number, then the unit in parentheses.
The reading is 11.6 (mm)
